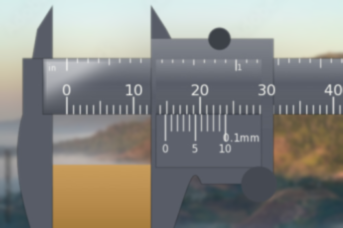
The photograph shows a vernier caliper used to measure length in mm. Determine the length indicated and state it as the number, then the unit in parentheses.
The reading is 14.8 (mm)
